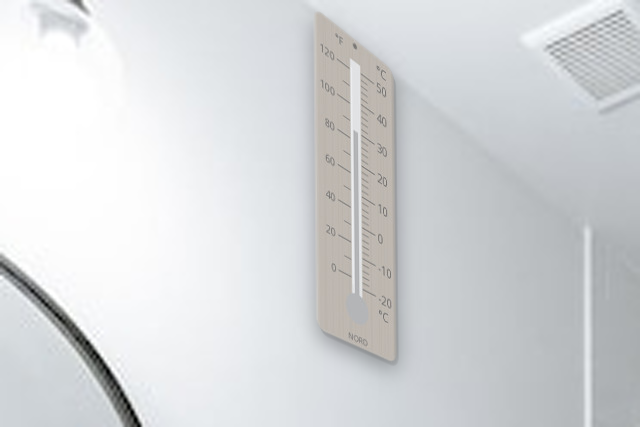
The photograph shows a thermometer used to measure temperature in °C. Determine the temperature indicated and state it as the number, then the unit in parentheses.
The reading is 30 (°C)
